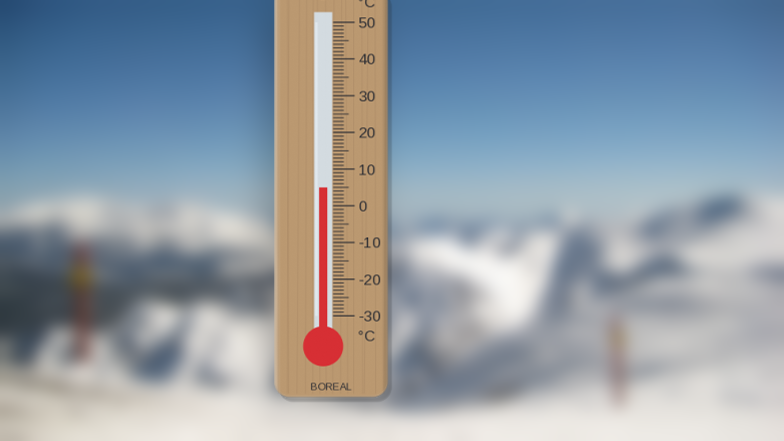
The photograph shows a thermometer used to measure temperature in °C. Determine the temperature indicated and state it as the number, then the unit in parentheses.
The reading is 5 (°C)
